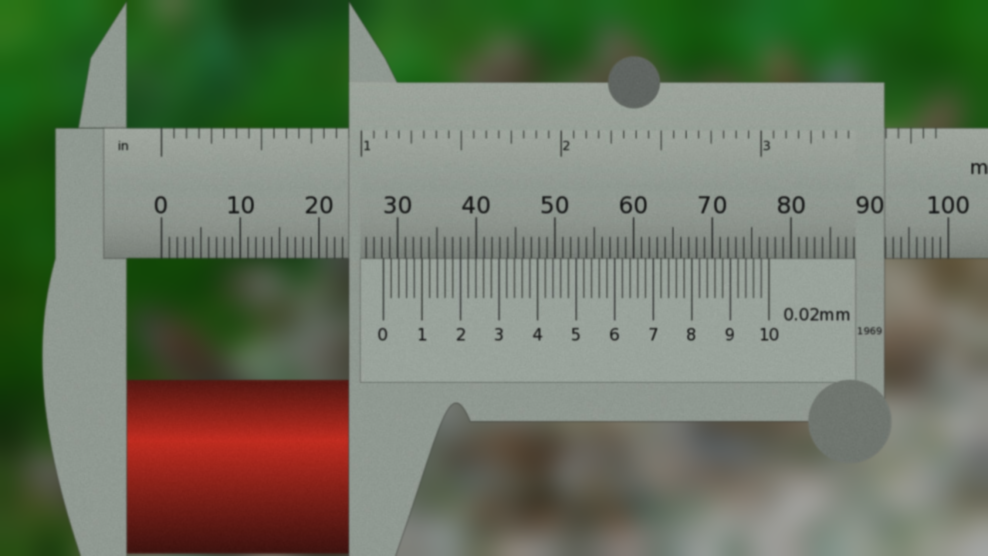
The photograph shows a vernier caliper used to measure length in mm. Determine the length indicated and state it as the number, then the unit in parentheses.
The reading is 28.2 (mm)
